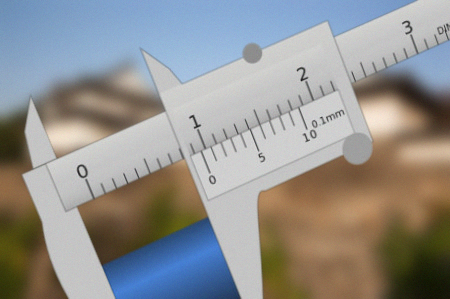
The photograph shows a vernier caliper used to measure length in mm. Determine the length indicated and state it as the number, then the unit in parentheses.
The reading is 9.6 (mm)
